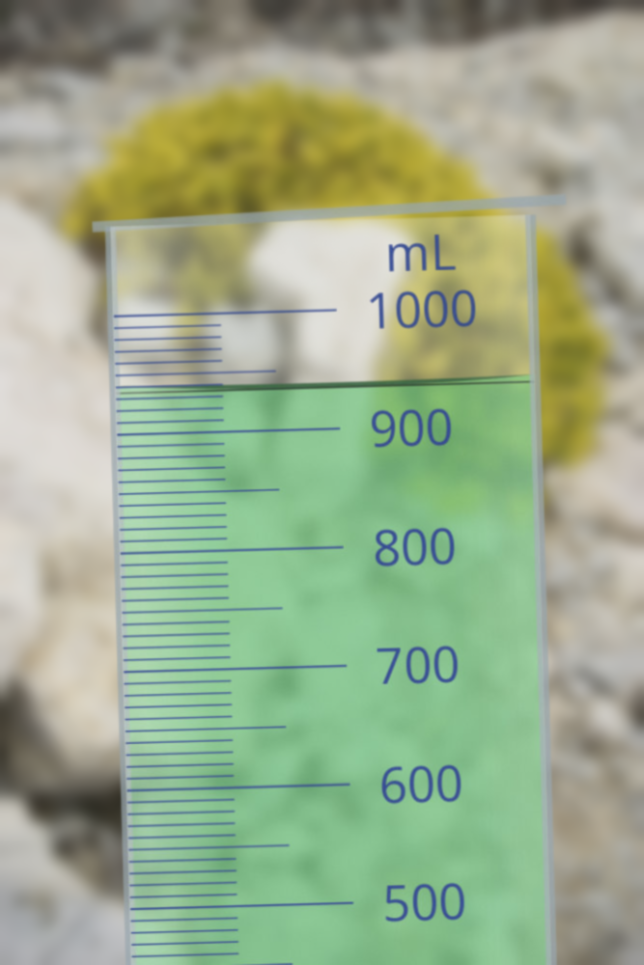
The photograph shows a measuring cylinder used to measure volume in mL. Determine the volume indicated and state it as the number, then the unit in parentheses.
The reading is 935 (mL)
